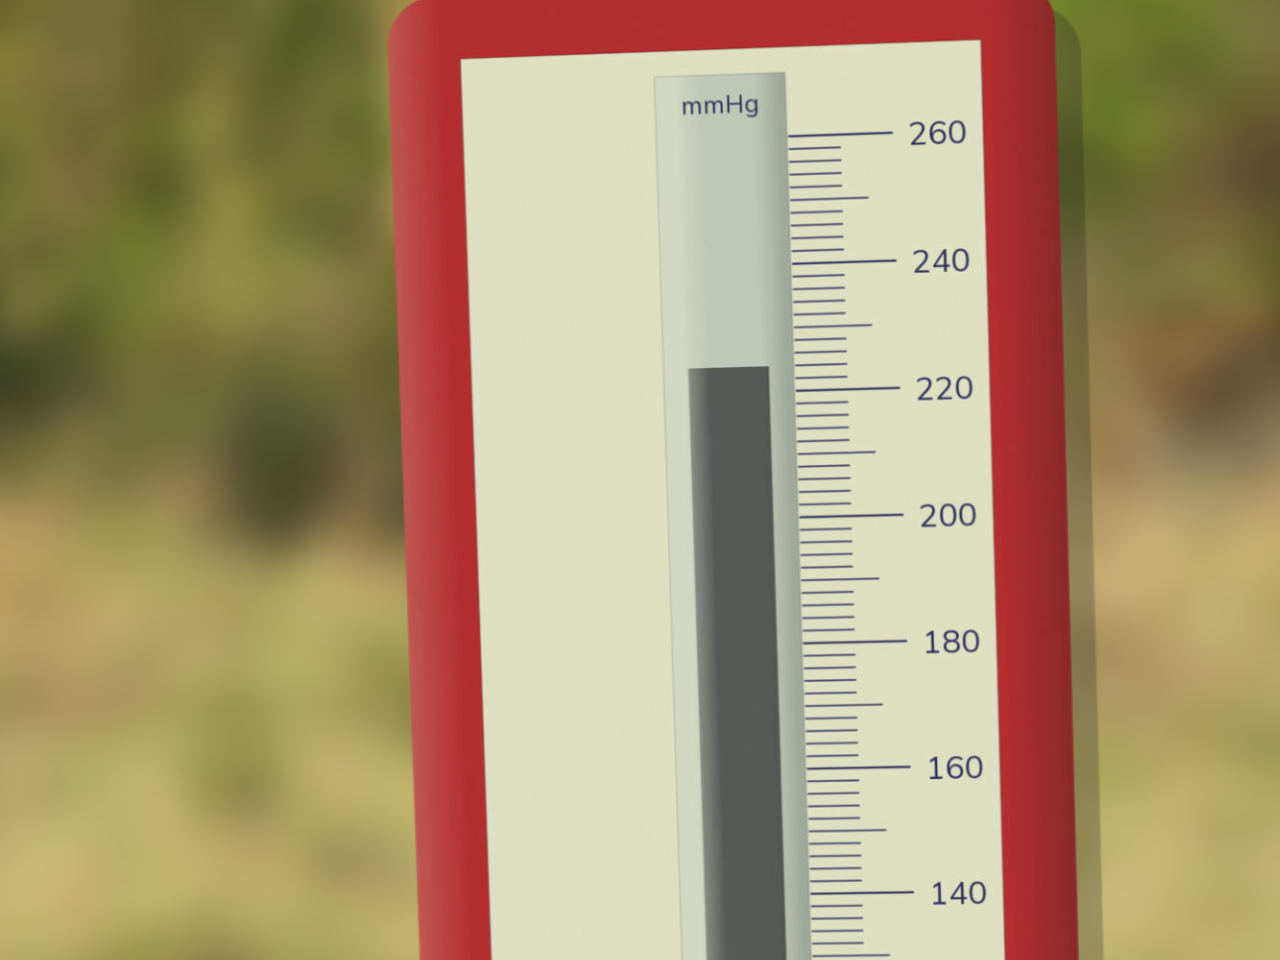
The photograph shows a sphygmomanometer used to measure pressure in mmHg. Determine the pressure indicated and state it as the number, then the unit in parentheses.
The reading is 224 (mmHg)
